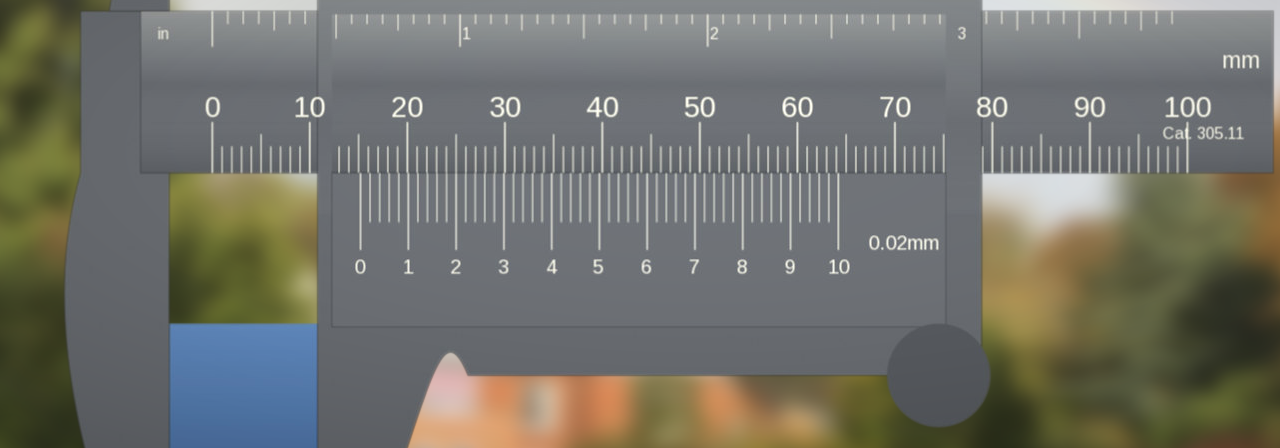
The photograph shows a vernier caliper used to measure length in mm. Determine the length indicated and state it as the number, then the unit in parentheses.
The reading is 15.2 (mm)
